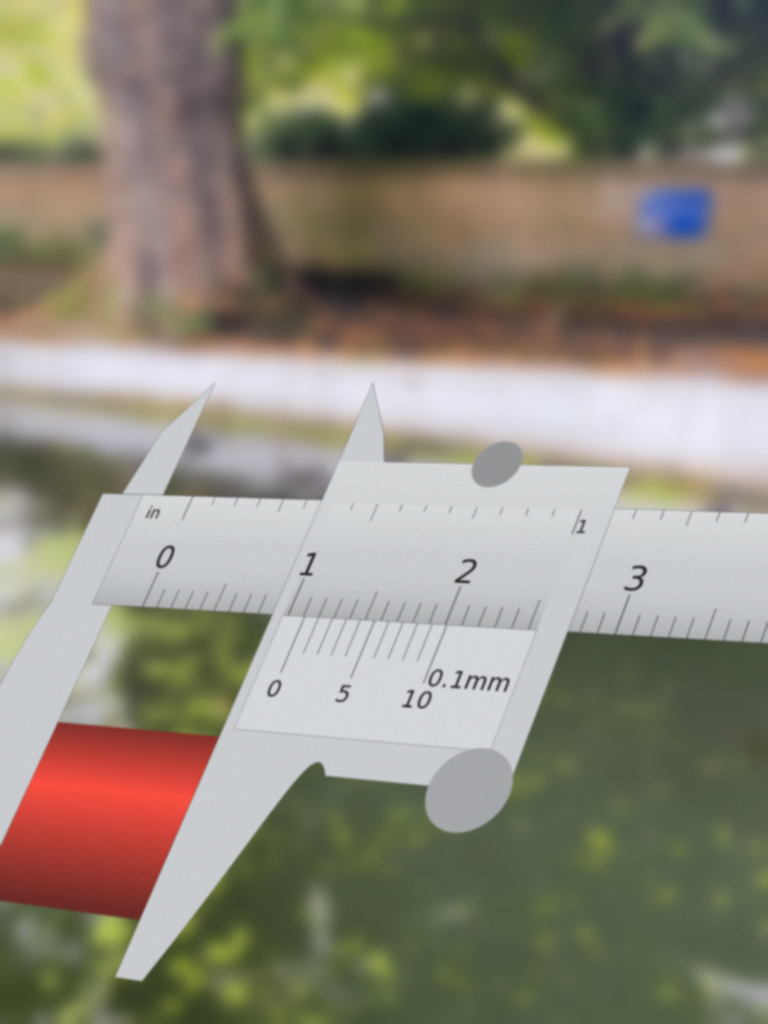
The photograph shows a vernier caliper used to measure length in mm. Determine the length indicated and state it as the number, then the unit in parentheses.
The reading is 11.1 (mm)
